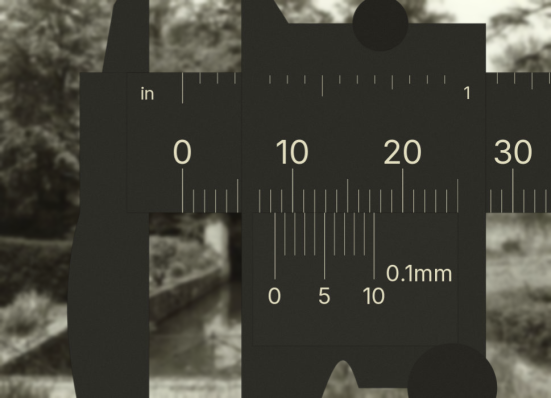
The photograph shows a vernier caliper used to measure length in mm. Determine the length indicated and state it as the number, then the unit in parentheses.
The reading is 8.4 (mm)
